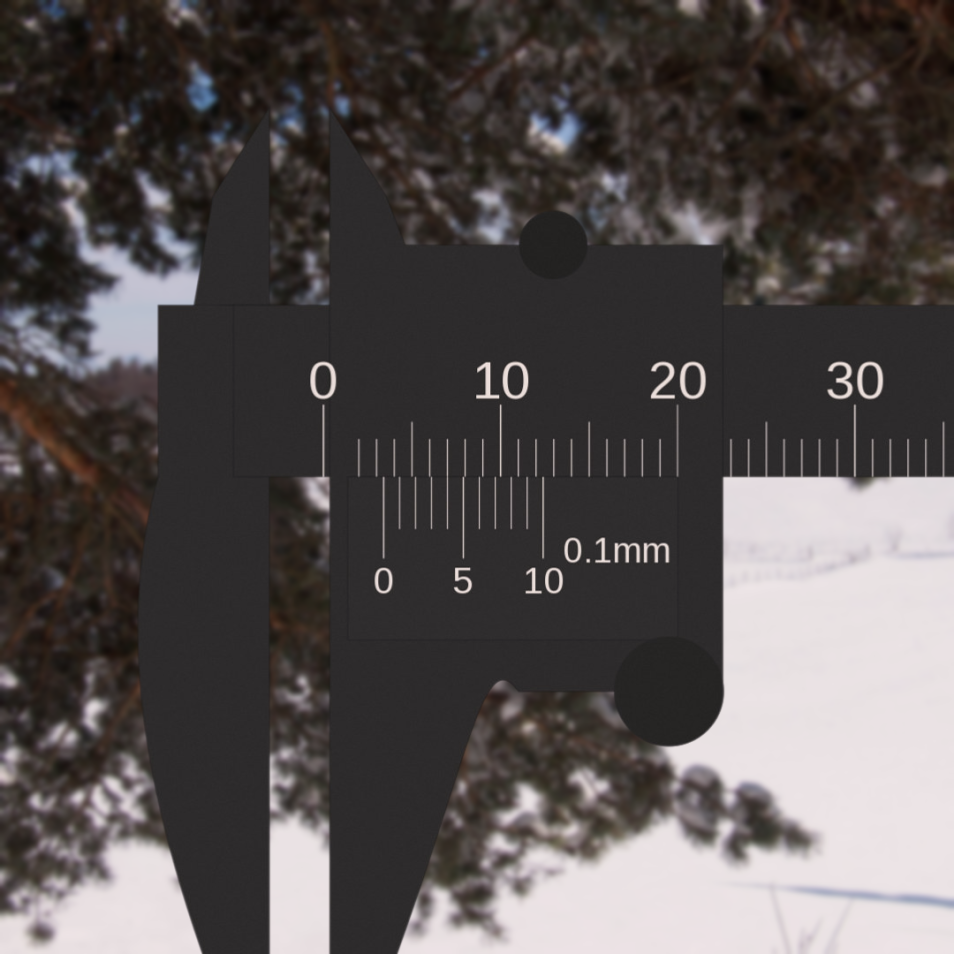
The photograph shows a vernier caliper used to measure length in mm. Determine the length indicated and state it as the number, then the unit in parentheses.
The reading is 3.4 (mm)
